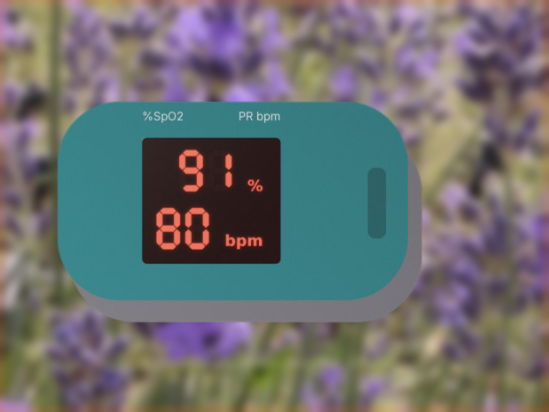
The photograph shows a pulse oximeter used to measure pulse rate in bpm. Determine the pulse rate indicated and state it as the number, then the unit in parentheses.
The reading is 80 (bpm)
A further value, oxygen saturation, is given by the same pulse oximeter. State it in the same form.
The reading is 91 (%)
